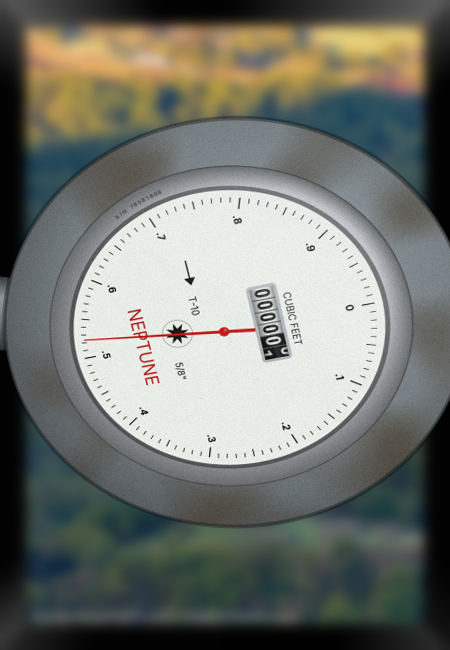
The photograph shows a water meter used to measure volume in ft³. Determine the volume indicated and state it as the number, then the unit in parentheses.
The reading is 0.52 (ft³)
